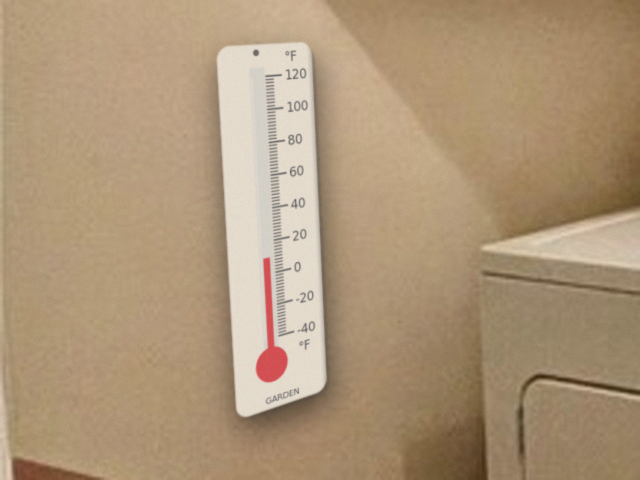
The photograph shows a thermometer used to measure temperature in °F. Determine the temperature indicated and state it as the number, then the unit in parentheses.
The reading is 10 (°F)
